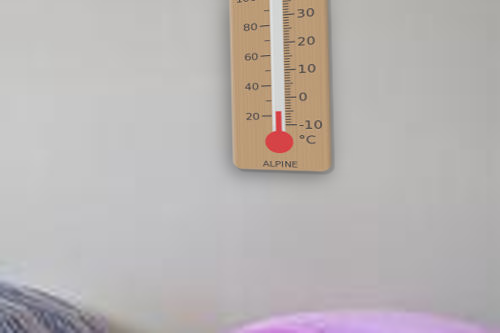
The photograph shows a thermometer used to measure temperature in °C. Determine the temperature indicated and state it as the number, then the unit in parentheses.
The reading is -5 (°C)
